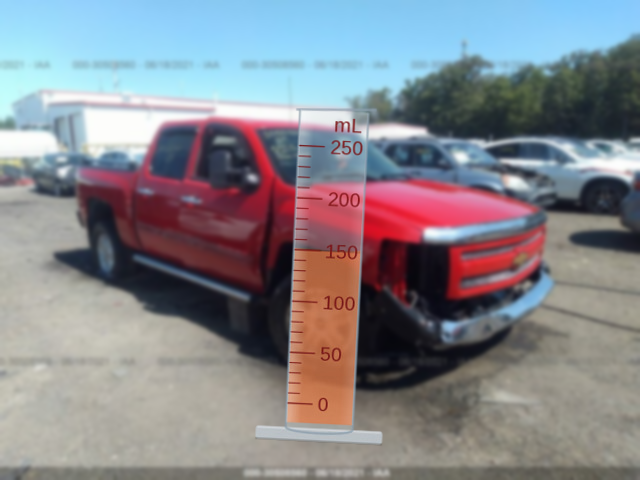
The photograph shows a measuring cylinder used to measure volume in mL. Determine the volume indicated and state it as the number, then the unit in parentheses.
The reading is 150 (mL)
